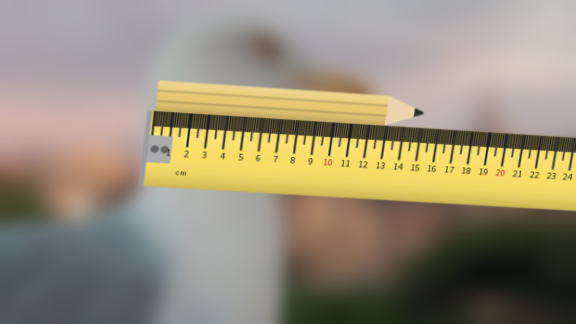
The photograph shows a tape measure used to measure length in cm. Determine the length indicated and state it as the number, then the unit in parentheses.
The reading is 15 (cm)
